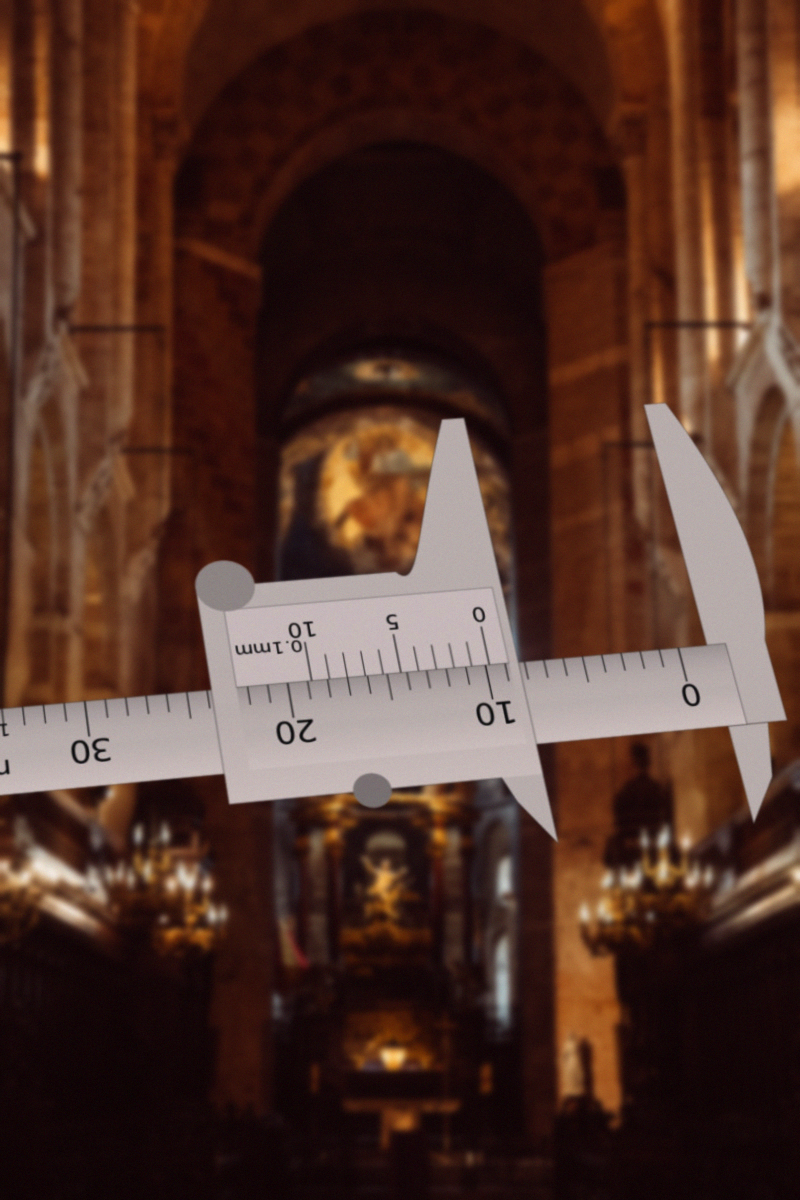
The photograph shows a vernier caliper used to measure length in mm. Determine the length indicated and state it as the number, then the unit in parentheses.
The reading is 9.8 (mm)
